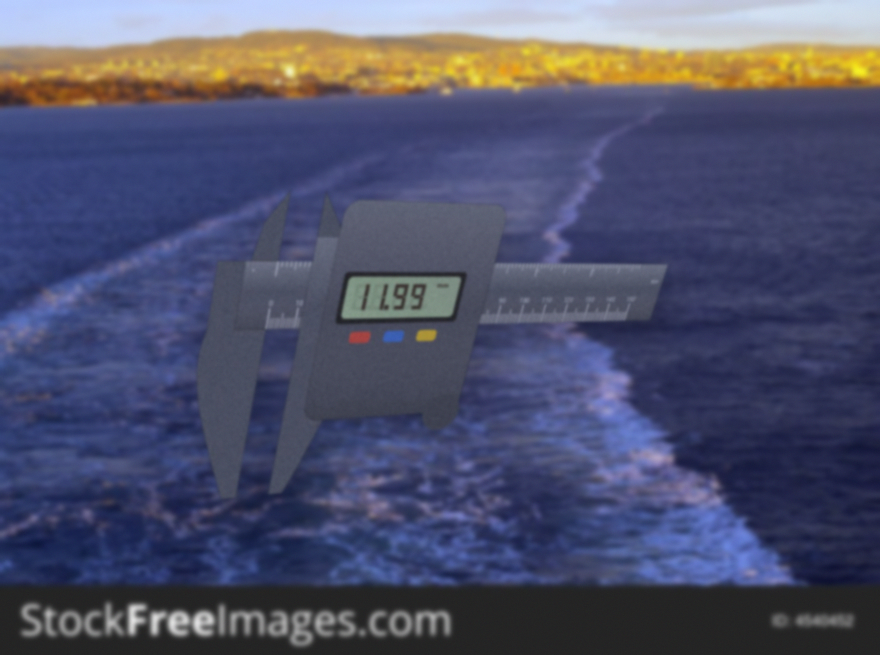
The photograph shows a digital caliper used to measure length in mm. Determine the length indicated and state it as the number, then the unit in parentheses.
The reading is 11.99 (mm)
